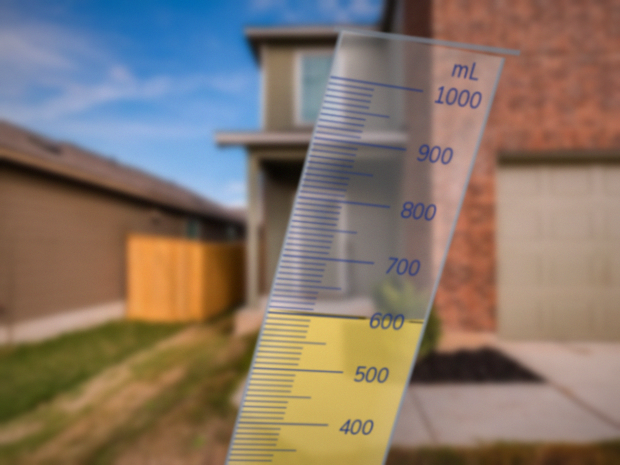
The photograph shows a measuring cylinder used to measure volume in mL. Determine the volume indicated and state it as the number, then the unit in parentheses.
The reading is 600 (mL)
